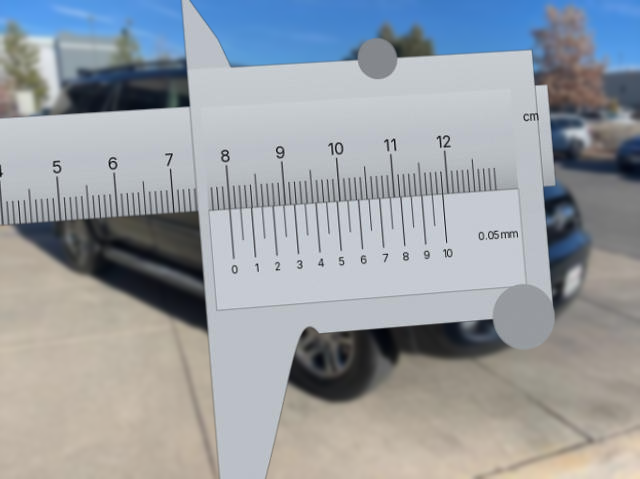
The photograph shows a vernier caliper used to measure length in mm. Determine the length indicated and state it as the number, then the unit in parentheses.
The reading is 80.0 (mm)
